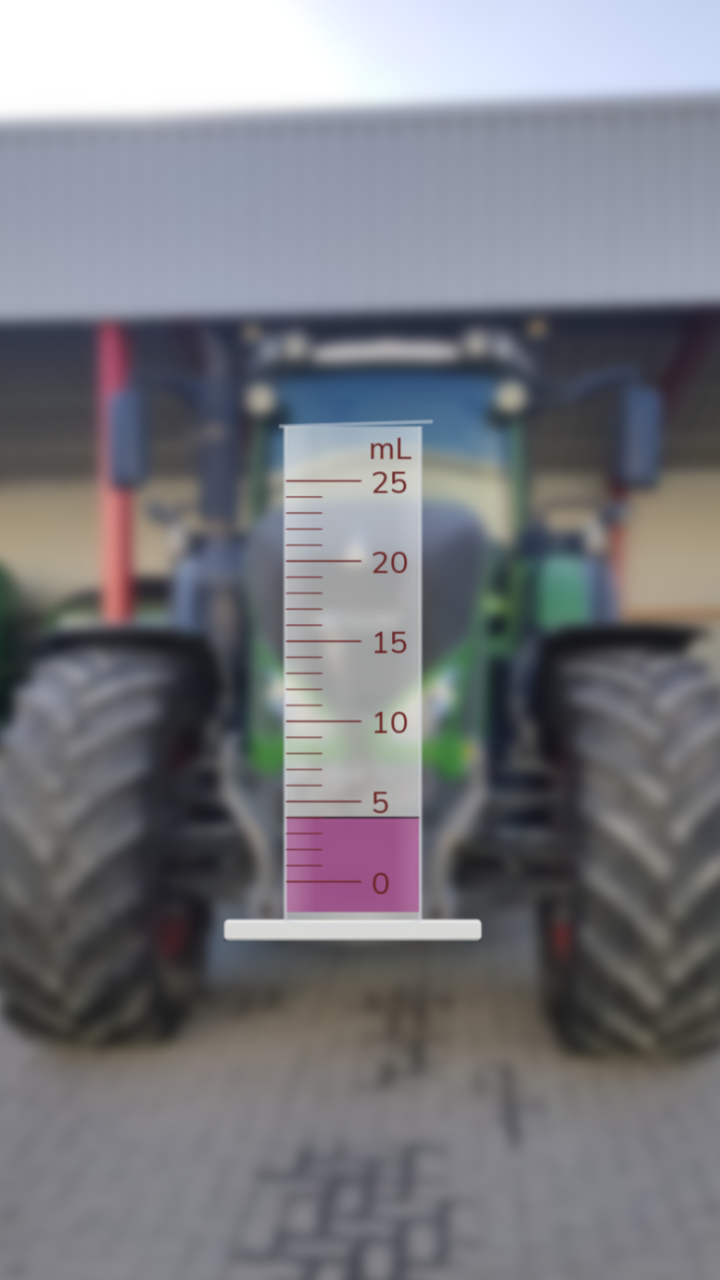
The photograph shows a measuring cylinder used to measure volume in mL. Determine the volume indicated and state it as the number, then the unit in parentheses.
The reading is 4 (mL)
